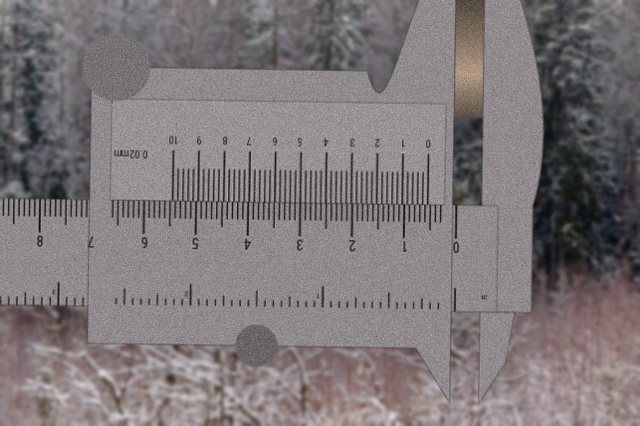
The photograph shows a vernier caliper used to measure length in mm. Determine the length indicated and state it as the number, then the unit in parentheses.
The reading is 5.5 (mm)
